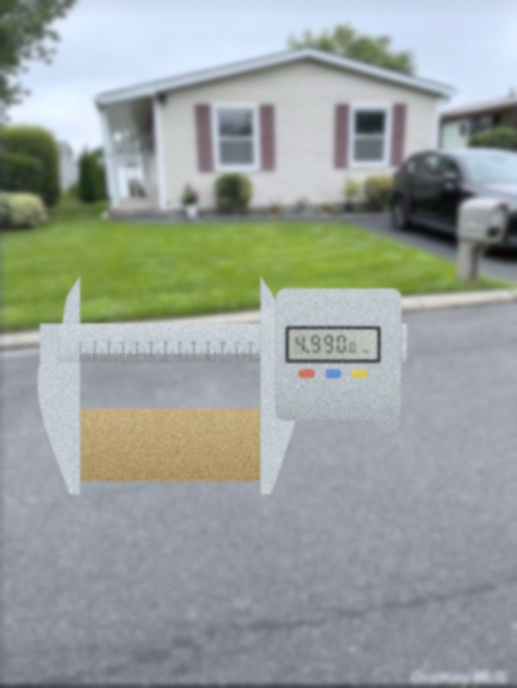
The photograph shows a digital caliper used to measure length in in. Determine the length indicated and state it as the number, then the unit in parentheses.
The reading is 4.9900 (in)
